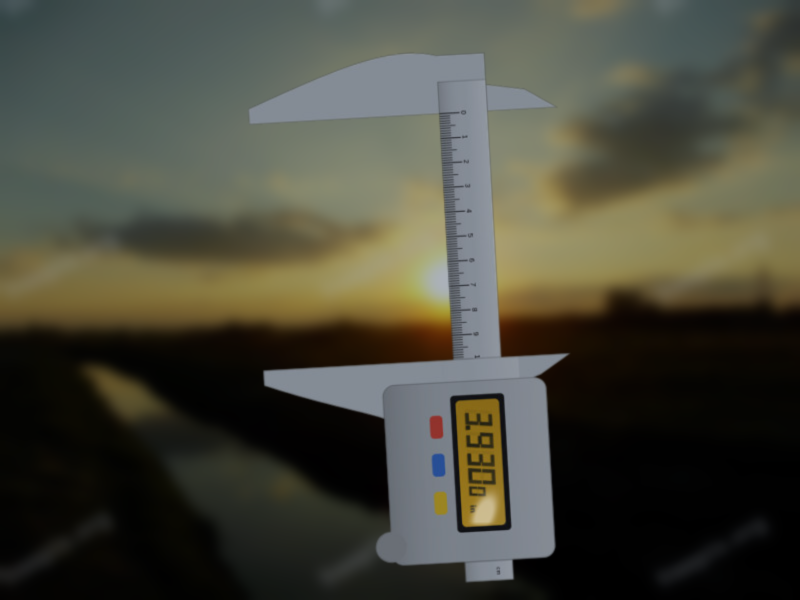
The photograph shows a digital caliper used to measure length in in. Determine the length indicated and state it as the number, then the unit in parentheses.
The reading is 3.9300 (in)
